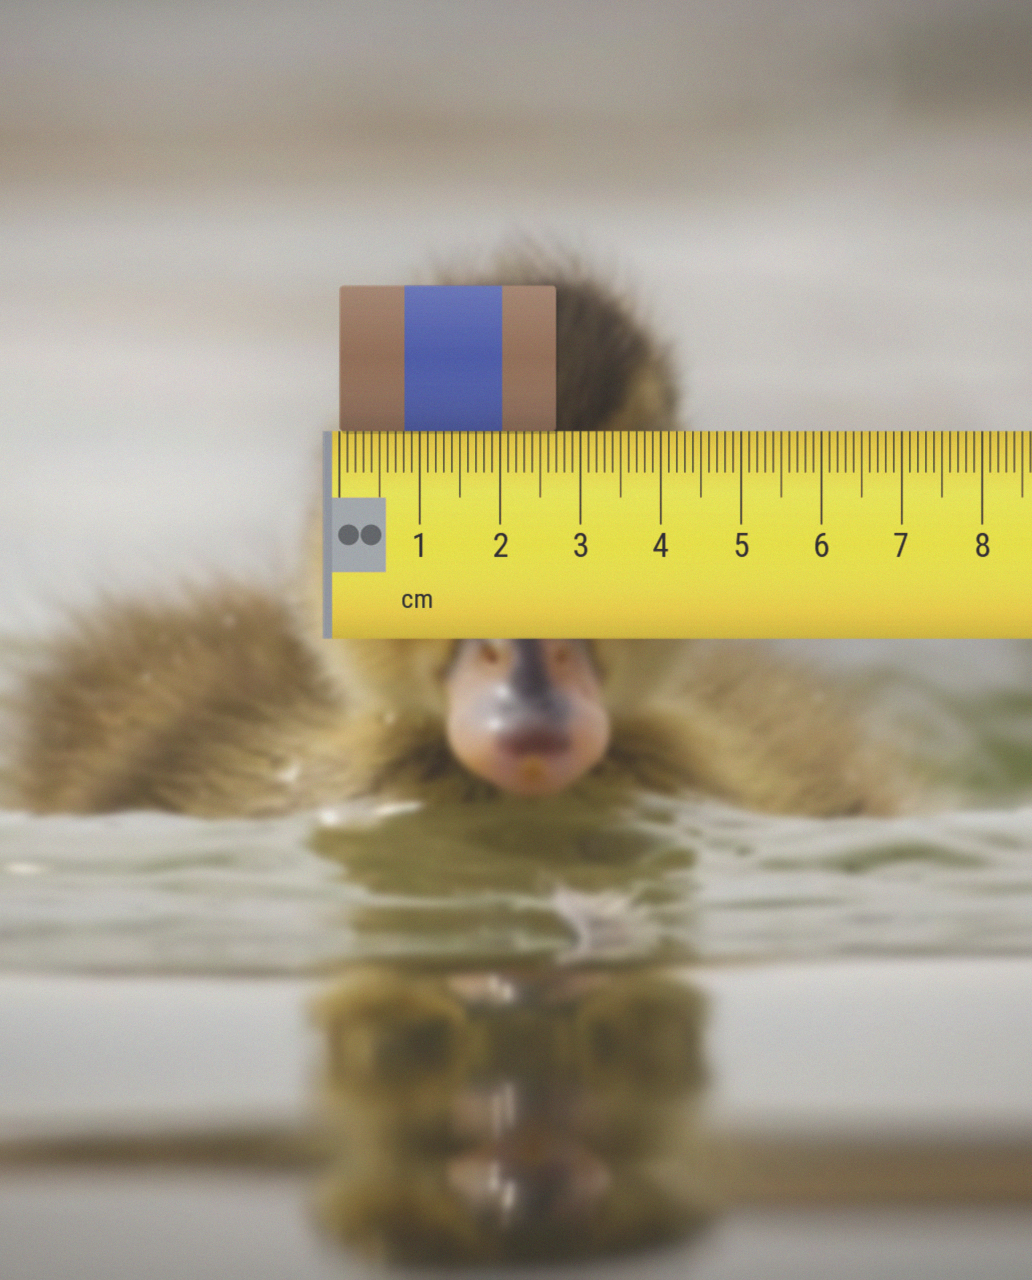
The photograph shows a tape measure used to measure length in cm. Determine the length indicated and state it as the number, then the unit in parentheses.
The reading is 2.7 (cm)
